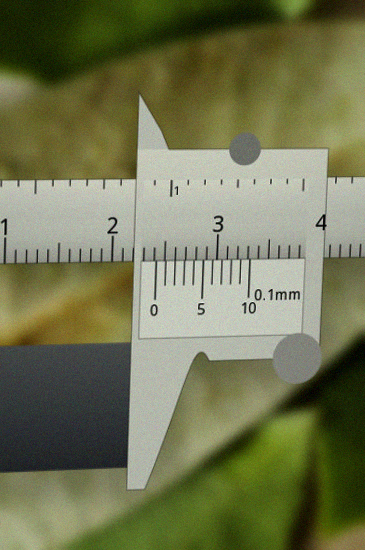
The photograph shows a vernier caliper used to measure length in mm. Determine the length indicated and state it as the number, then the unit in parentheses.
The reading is 24.2 (mm)
